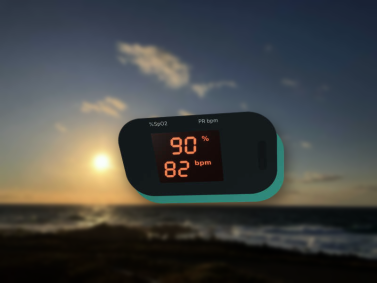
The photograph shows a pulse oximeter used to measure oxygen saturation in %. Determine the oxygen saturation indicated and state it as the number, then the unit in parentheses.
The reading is 90 (%)
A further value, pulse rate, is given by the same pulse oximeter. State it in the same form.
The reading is 82 (bpm)
